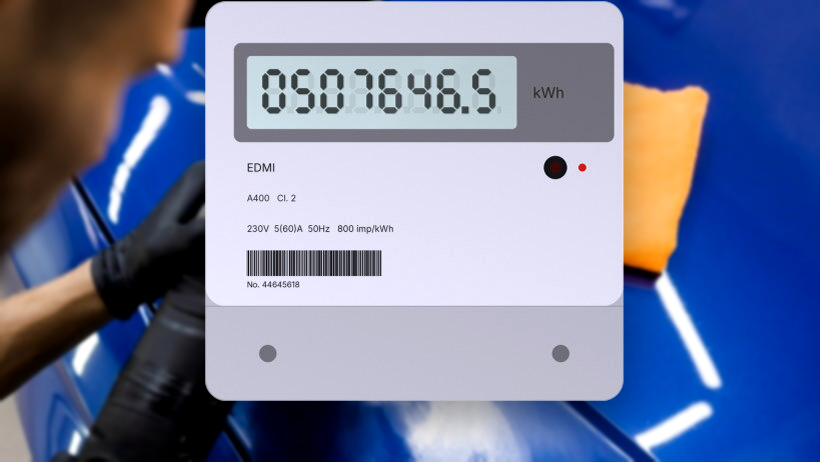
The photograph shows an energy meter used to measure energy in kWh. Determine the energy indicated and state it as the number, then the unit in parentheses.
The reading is 507646.5 (kWh)
